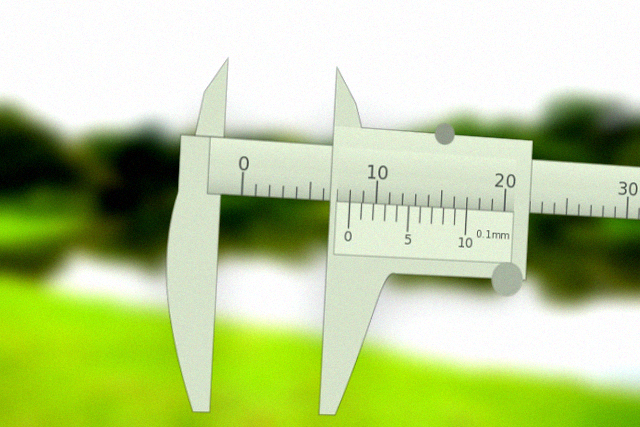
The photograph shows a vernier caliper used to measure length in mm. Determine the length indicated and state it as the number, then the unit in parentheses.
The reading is 8.0 (mm)
